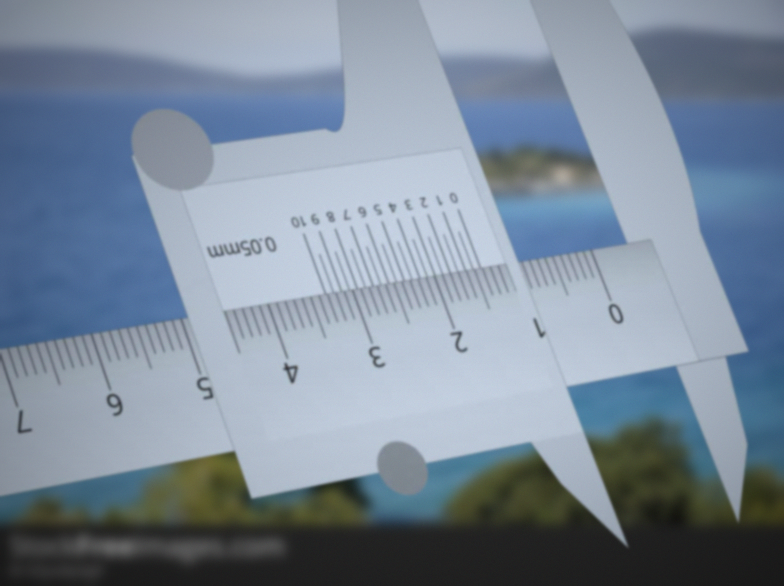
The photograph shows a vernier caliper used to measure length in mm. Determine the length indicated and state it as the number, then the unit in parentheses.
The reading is 14.2 (mm)
